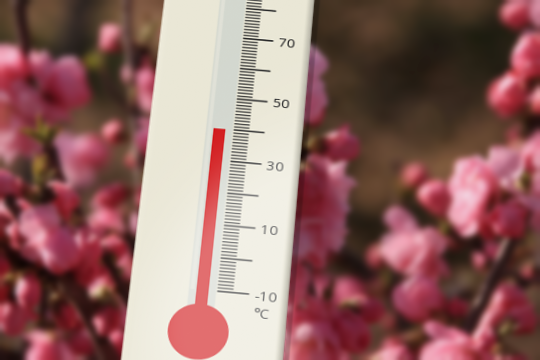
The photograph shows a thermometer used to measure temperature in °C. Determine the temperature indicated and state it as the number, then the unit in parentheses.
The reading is 40 (°C)
